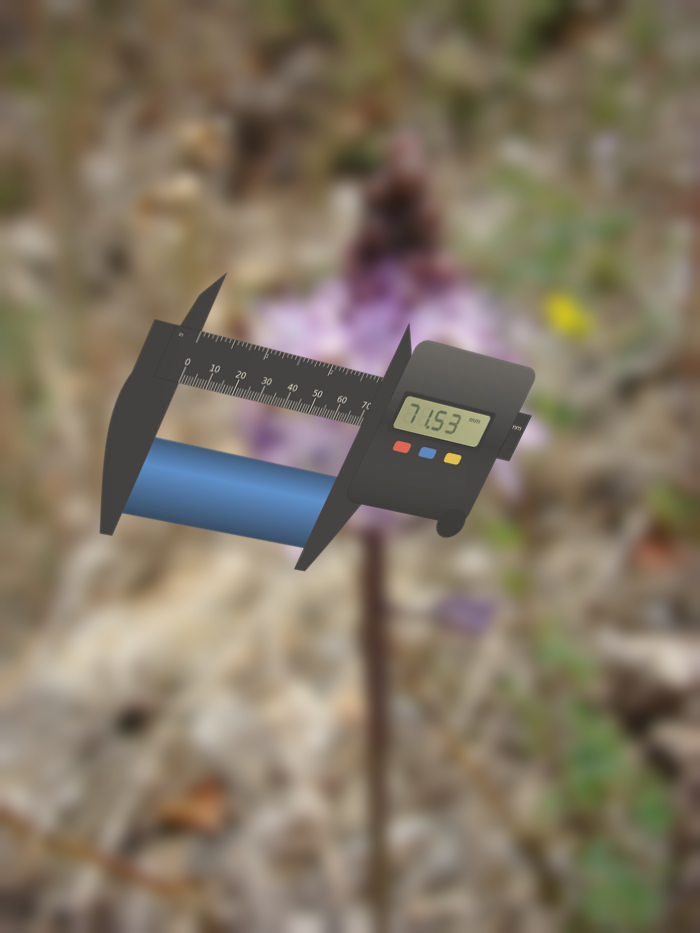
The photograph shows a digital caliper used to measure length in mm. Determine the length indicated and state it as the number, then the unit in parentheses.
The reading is 71.53 (mm)
